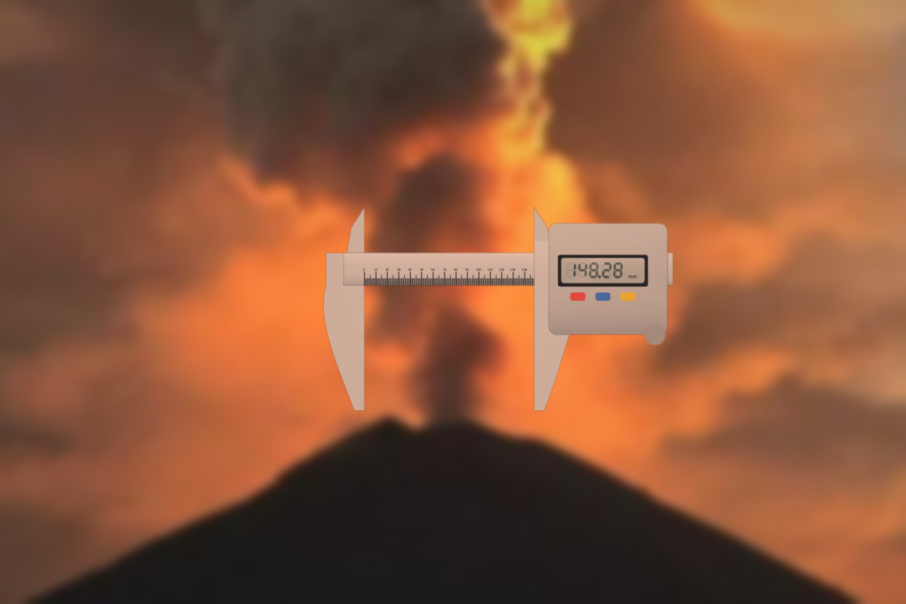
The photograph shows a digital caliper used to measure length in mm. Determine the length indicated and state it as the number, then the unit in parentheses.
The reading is 148.28 (mm)
